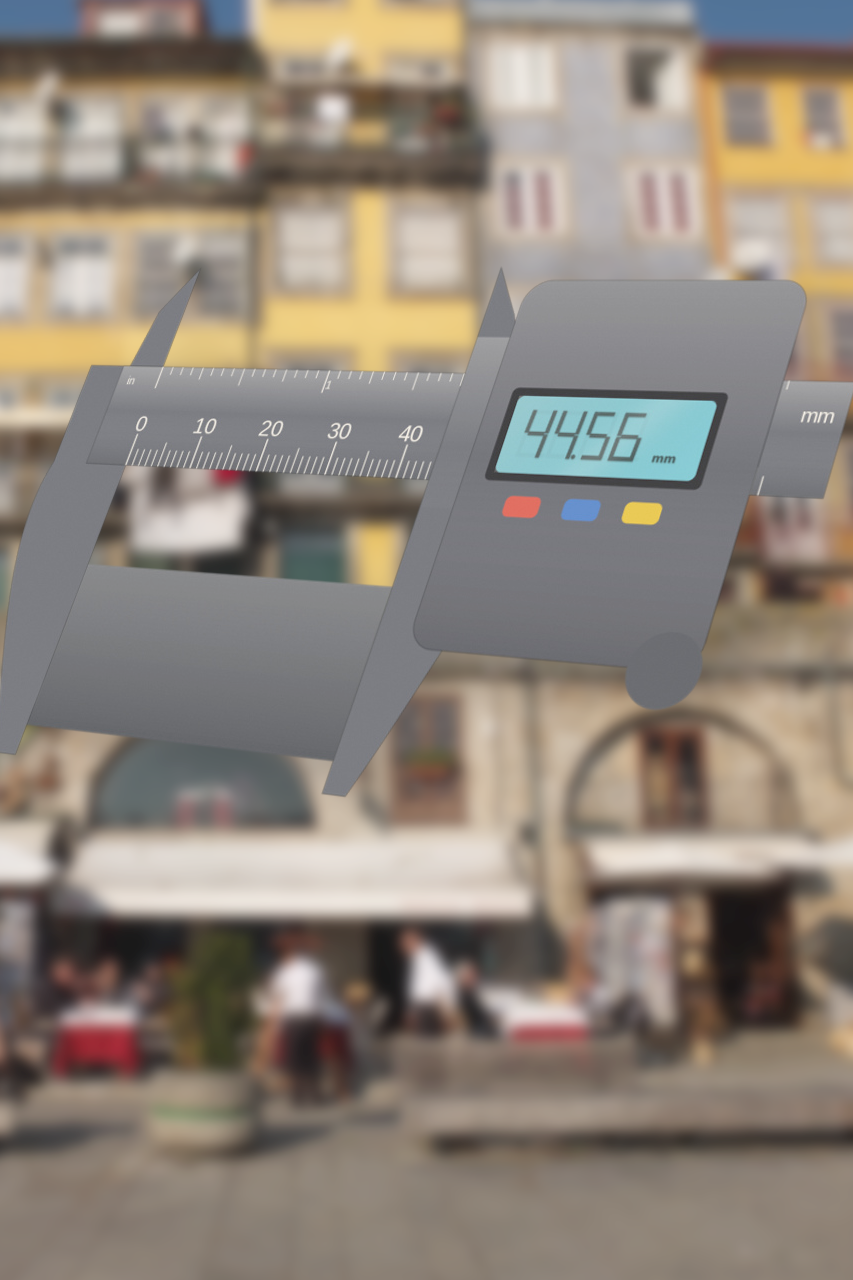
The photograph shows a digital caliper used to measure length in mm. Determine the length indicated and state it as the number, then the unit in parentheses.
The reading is 44.56 (mm)
